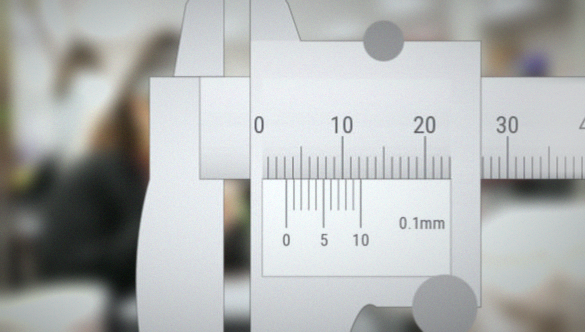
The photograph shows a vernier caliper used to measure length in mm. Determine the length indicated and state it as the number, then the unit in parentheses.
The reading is 3.2 (mm)
